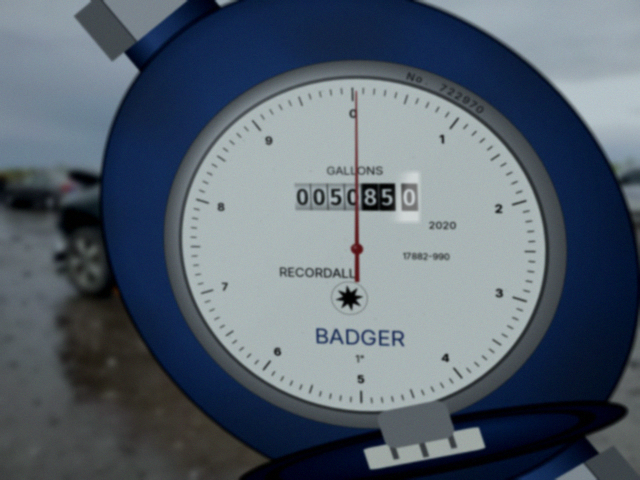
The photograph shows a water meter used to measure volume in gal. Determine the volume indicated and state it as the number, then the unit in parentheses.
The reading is 50850.0 (gal)
